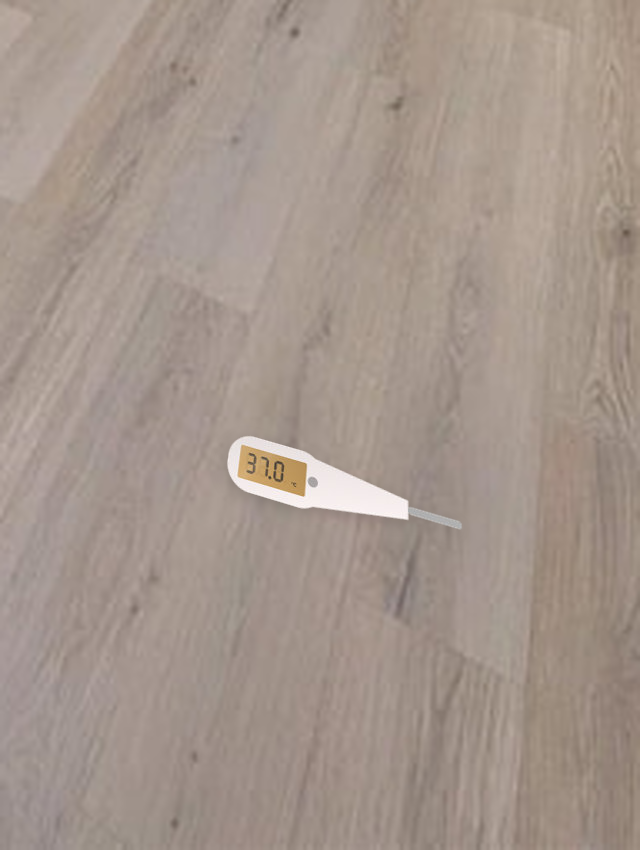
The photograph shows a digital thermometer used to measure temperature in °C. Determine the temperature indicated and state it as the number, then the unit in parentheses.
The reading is 37.0 (°C)
